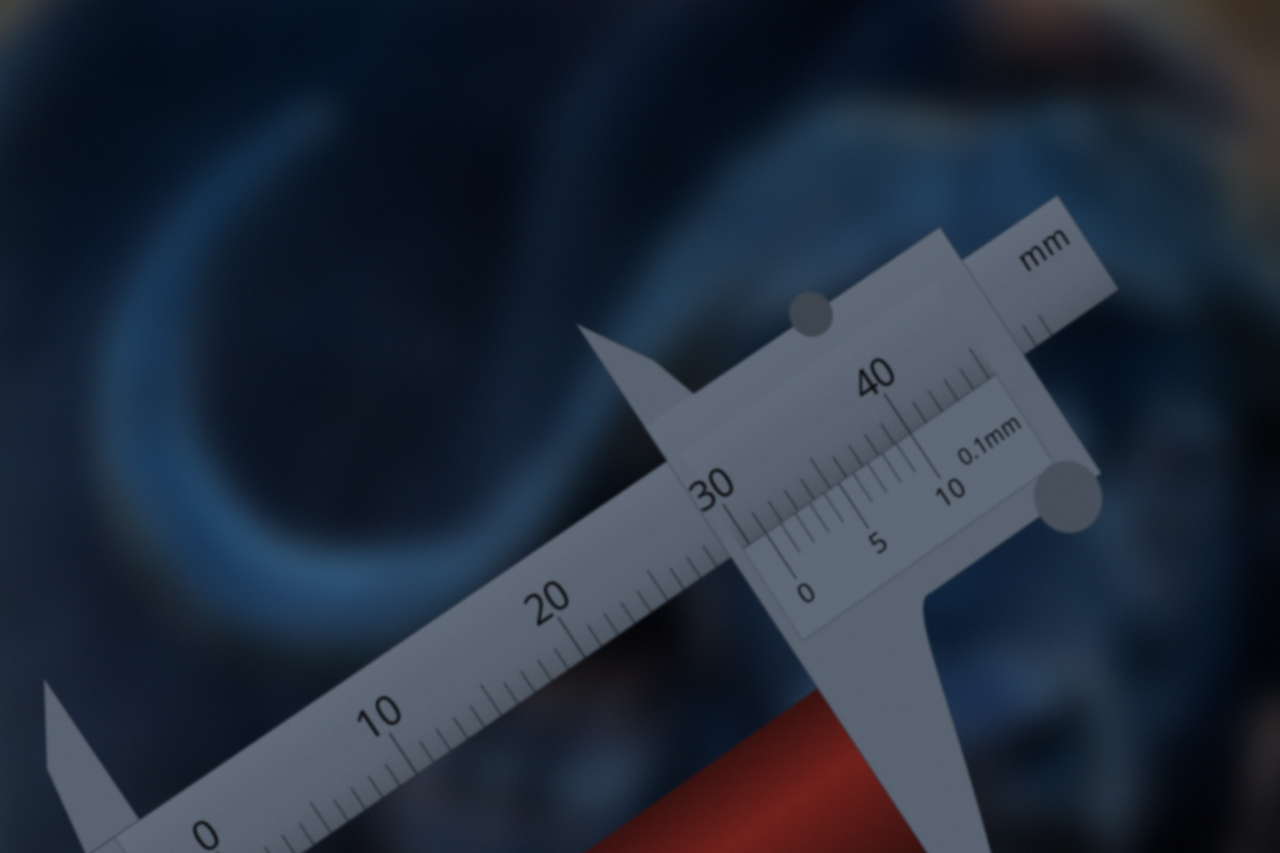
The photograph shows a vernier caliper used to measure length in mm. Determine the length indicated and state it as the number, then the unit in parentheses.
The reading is 31.0 (mm)
